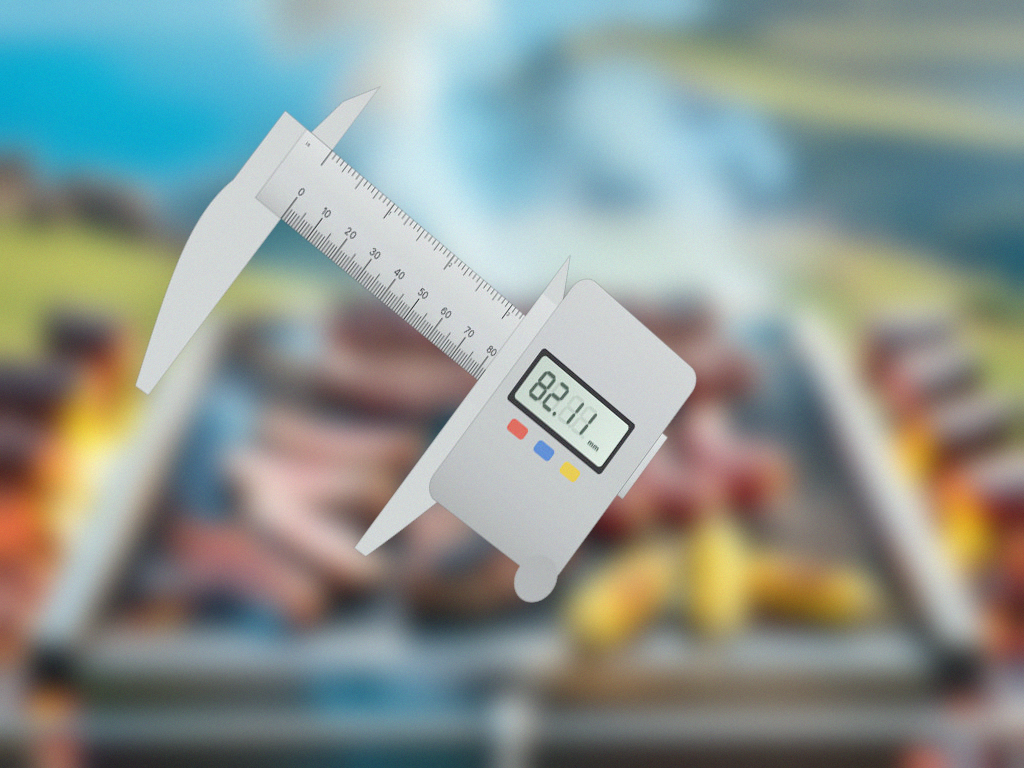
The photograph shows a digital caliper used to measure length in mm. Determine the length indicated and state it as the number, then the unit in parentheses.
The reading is 82.11 (mm)
